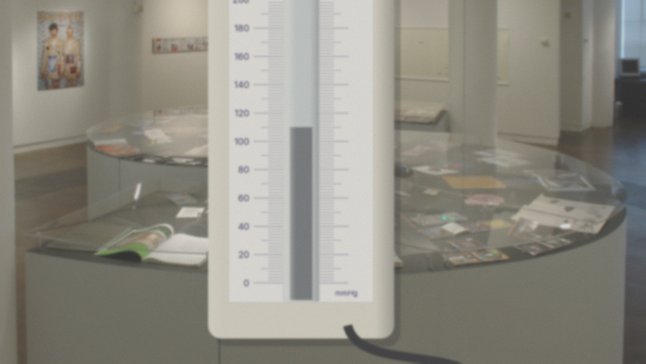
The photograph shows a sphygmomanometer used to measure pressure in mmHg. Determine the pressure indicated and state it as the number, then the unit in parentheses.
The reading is 110 (mmHg)
